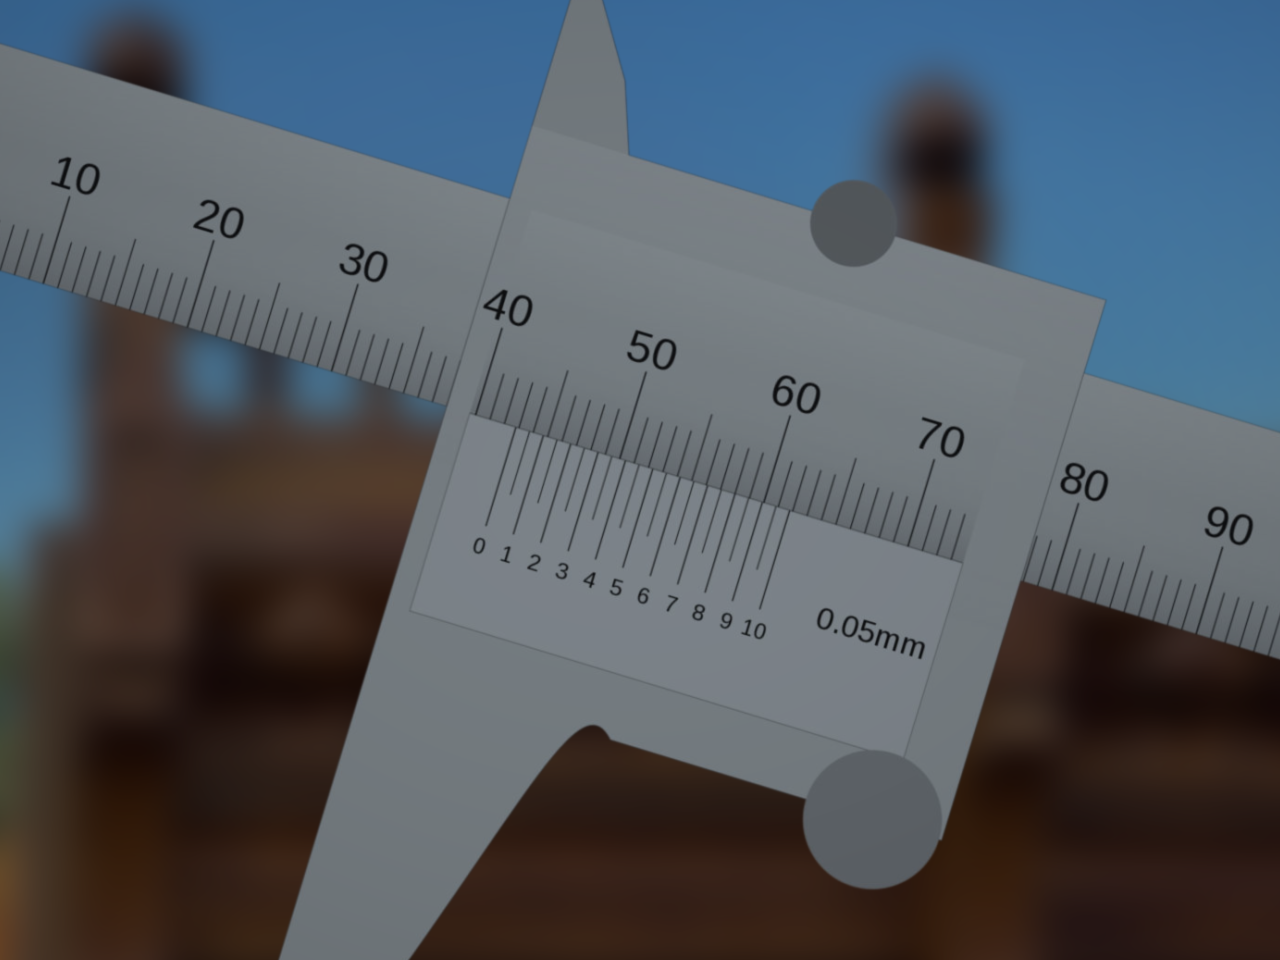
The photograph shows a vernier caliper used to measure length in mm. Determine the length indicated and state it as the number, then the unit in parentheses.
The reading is 42.8 (mm)
